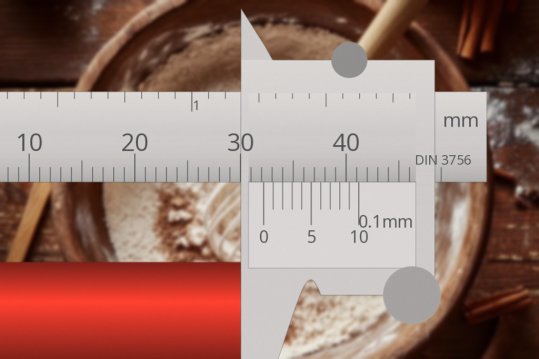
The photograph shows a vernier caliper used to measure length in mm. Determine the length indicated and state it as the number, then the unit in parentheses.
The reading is 32.2 (mm)
